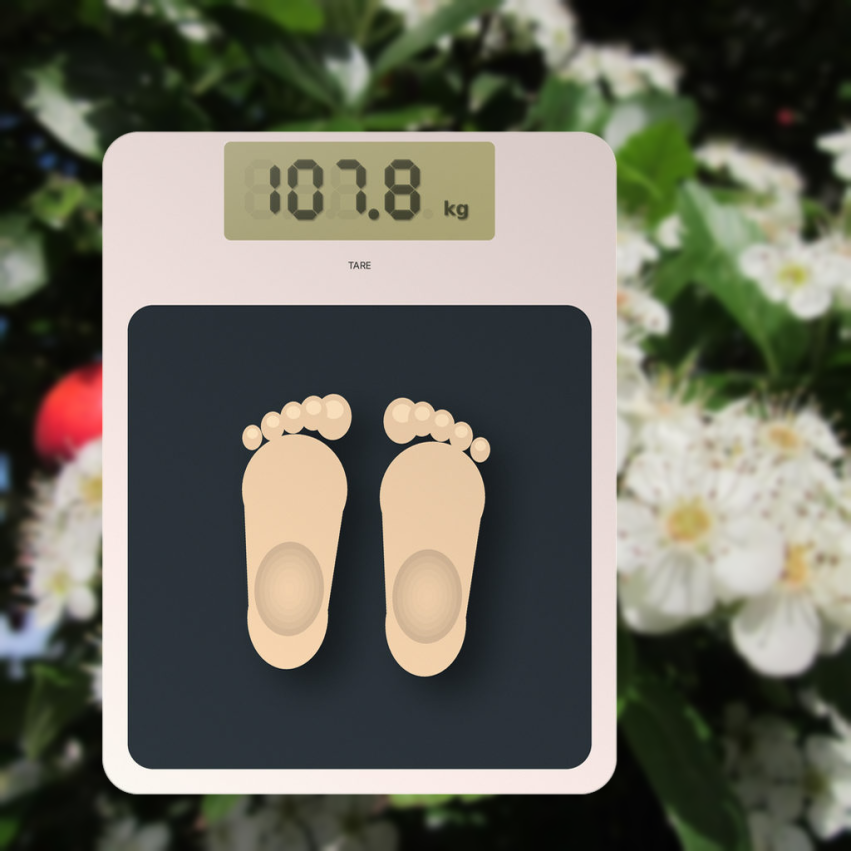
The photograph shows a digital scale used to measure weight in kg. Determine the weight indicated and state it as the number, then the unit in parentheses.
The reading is 107.8 (kg)
